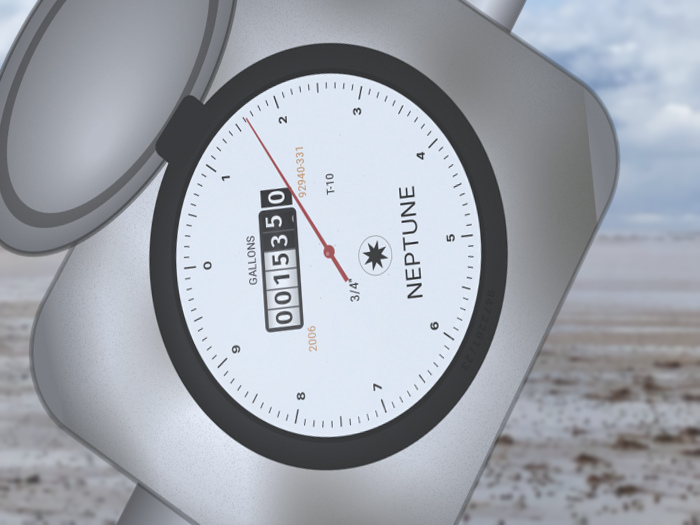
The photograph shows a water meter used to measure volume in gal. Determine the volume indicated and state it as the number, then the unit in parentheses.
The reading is 15351.6 (gal)
